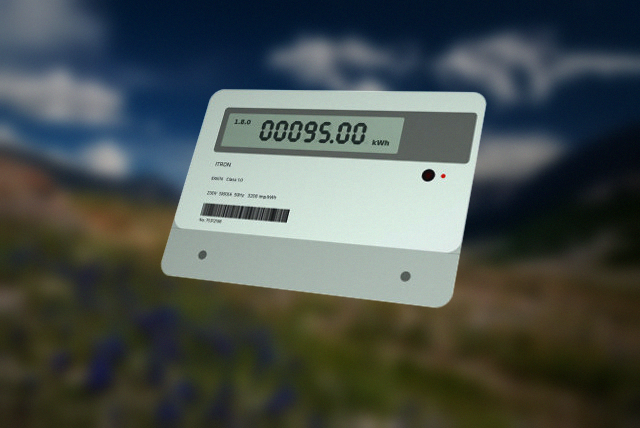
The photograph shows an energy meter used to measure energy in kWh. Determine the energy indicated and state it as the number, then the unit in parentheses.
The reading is 95.00 (kWh)
